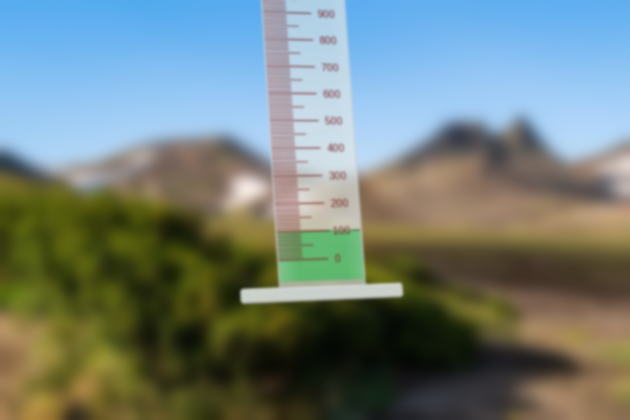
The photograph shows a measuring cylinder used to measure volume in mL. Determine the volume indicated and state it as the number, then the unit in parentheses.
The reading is 100 (mL)
